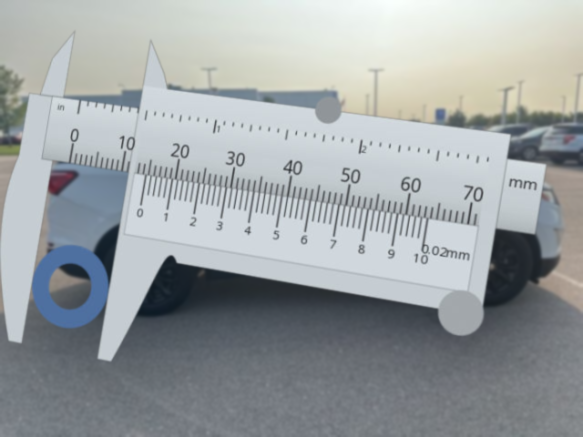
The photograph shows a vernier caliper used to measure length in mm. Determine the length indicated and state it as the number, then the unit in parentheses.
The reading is 14.5 (mm)
